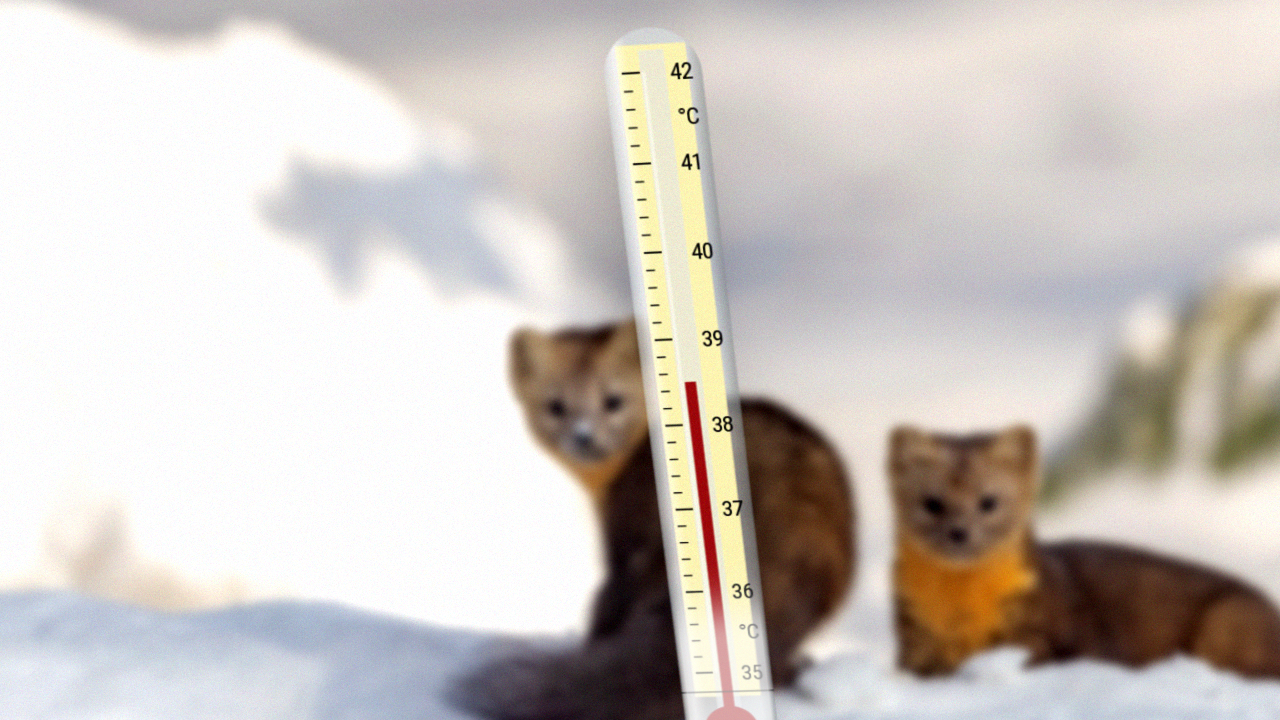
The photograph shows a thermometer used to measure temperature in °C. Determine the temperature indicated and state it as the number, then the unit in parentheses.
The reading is 38.5 (°C)
